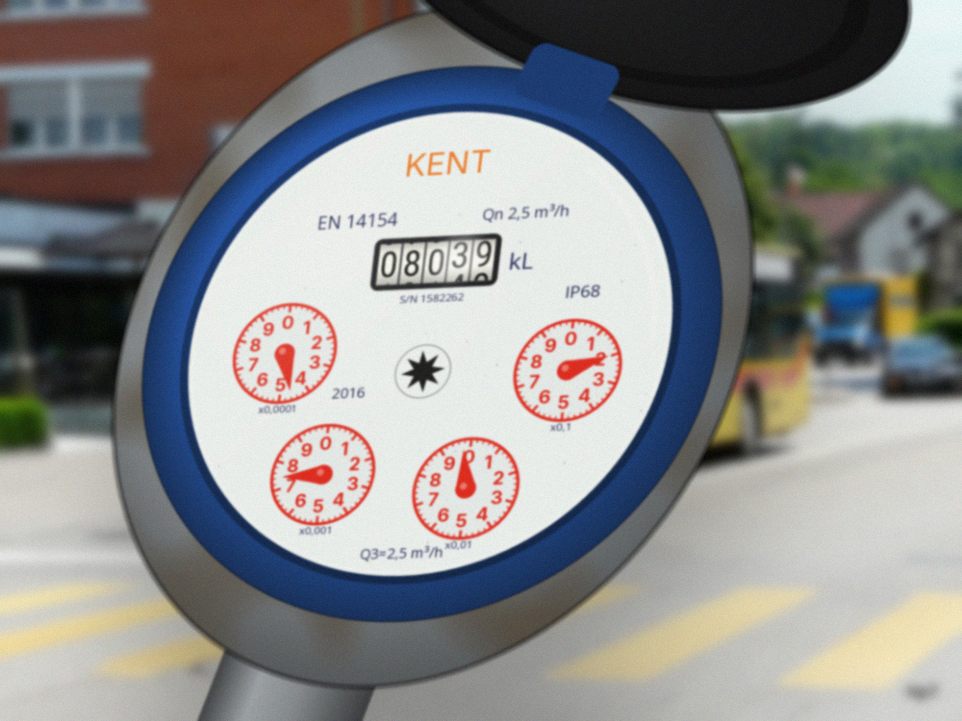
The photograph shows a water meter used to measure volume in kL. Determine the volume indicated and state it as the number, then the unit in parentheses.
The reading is 8039.1974 (kL)
